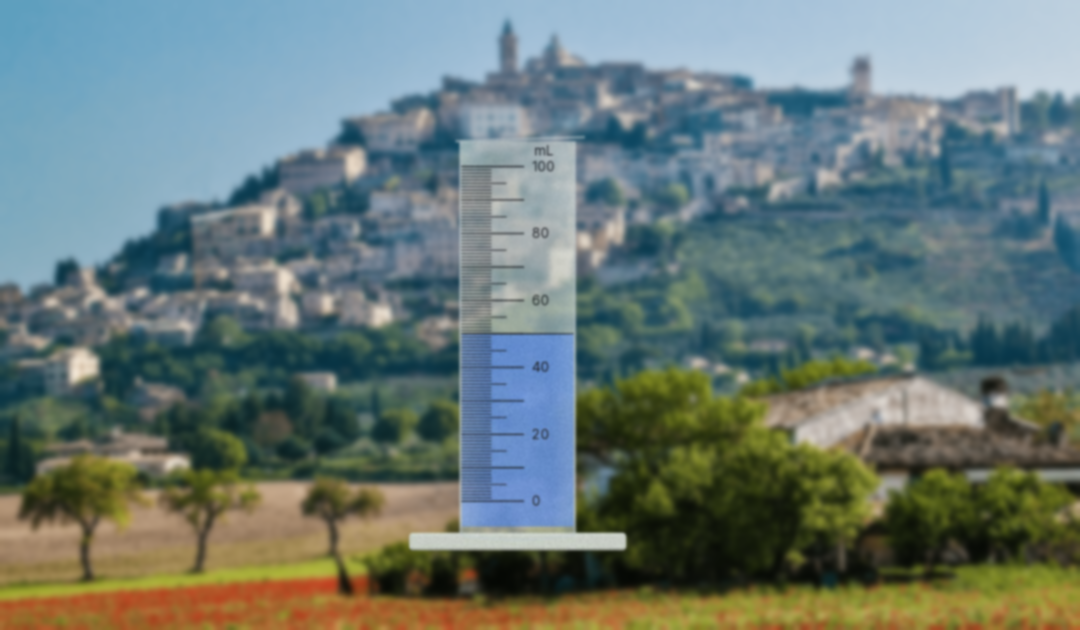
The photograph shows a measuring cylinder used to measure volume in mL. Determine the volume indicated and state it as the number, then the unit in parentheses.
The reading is 50 (mL)
